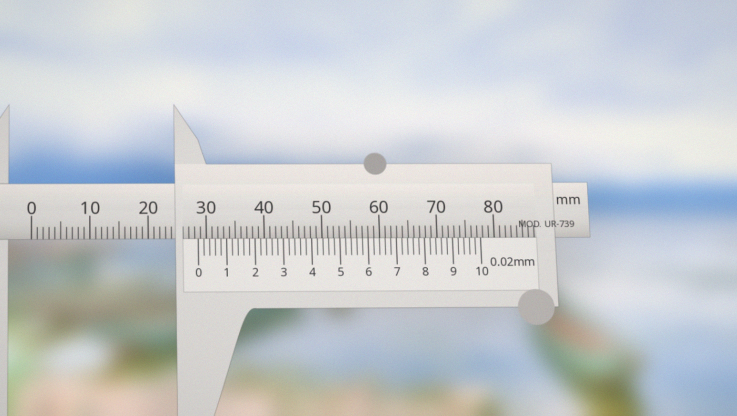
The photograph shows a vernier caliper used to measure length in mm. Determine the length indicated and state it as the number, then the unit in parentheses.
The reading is 28.6 (mm)
